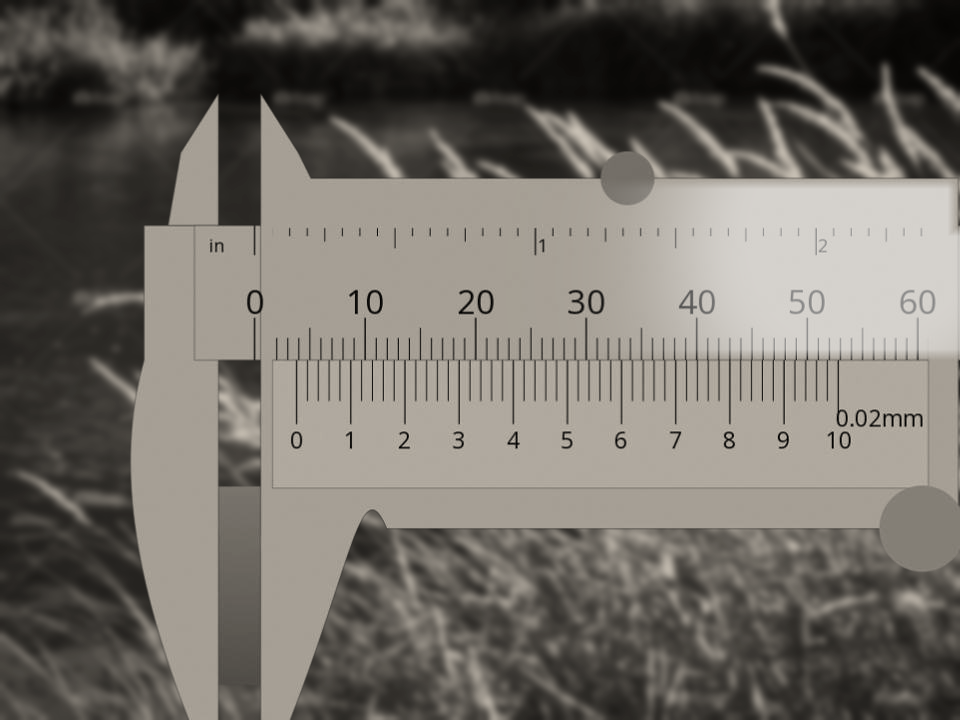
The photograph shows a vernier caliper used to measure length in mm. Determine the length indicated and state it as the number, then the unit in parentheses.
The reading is 3.8 (mm)
